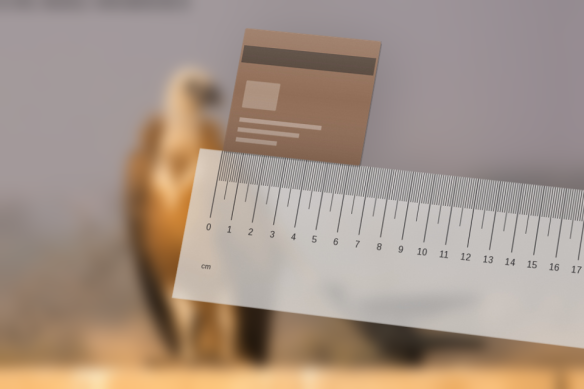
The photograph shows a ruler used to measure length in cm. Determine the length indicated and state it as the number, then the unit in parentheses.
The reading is 6.5 (cm)
